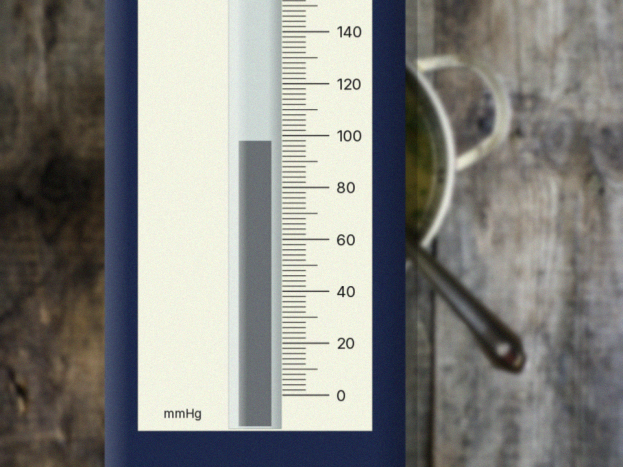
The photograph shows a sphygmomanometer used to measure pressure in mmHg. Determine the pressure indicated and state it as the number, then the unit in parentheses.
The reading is 98 (mmHg)
